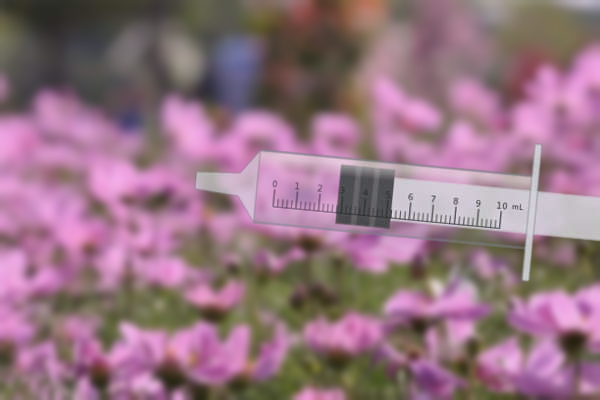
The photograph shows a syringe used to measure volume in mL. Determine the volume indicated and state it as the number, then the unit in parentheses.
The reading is 2.8 (mL)
